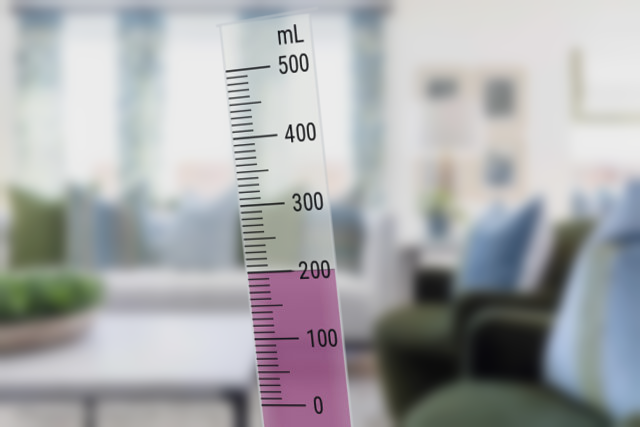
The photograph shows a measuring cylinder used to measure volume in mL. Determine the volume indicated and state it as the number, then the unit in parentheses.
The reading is 200 (mL)
